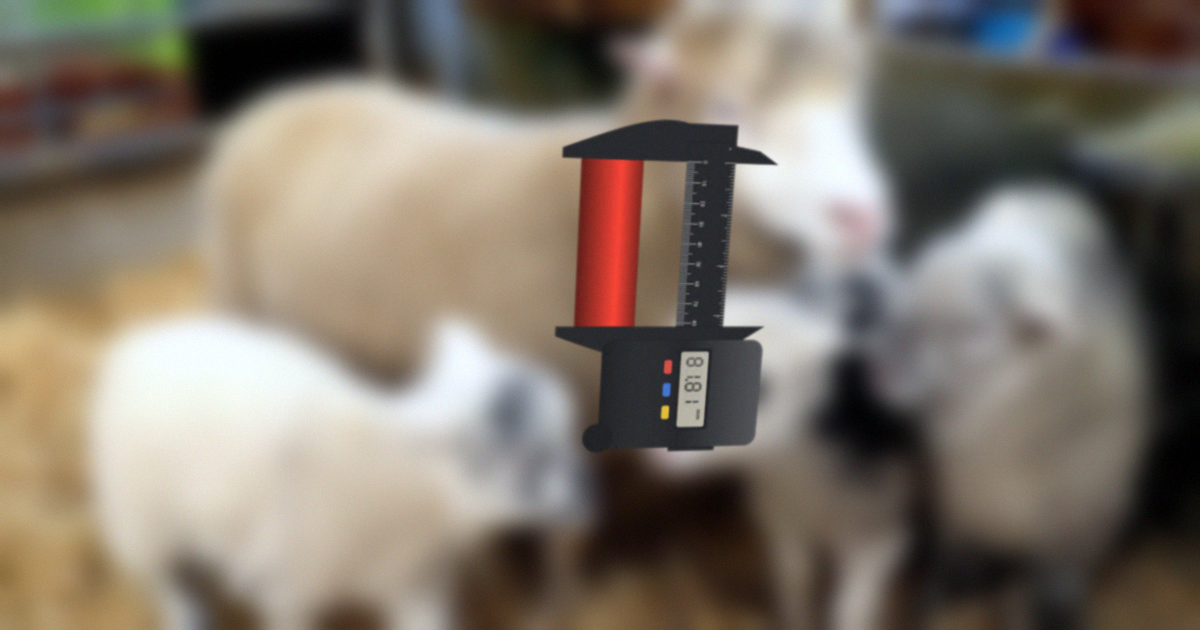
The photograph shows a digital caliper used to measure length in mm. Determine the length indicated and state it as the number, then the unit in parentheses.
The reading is 81.81 (mm)
